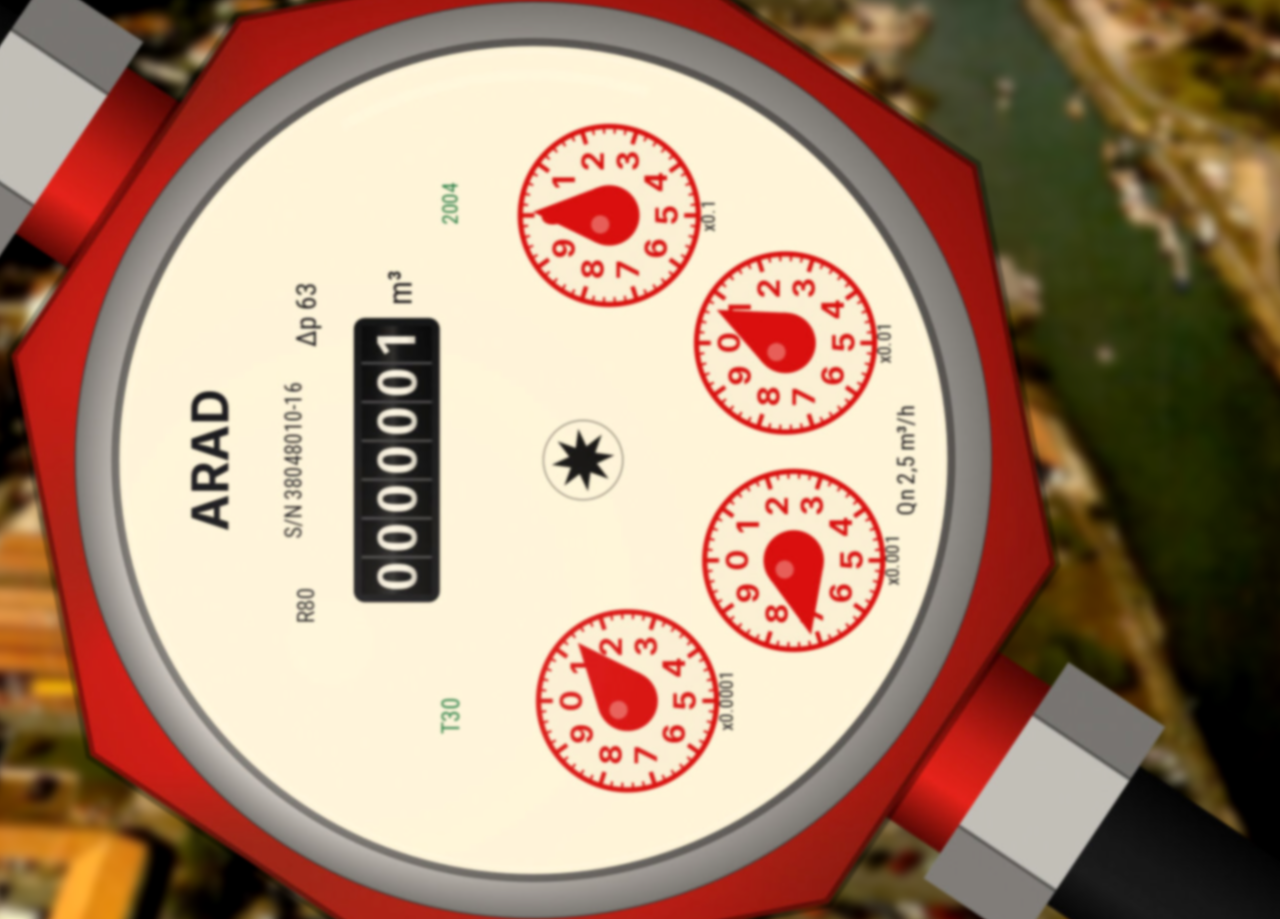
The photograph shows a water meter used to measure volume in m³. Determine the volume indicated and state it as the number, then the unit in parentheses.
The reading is 1.0071 (m³)
